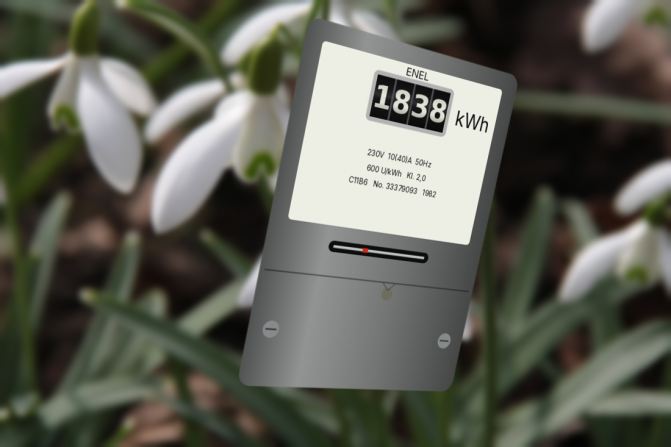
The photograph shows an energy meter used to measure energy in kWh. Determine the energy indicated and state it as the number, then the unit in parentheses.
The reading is 1838 (kWh)
